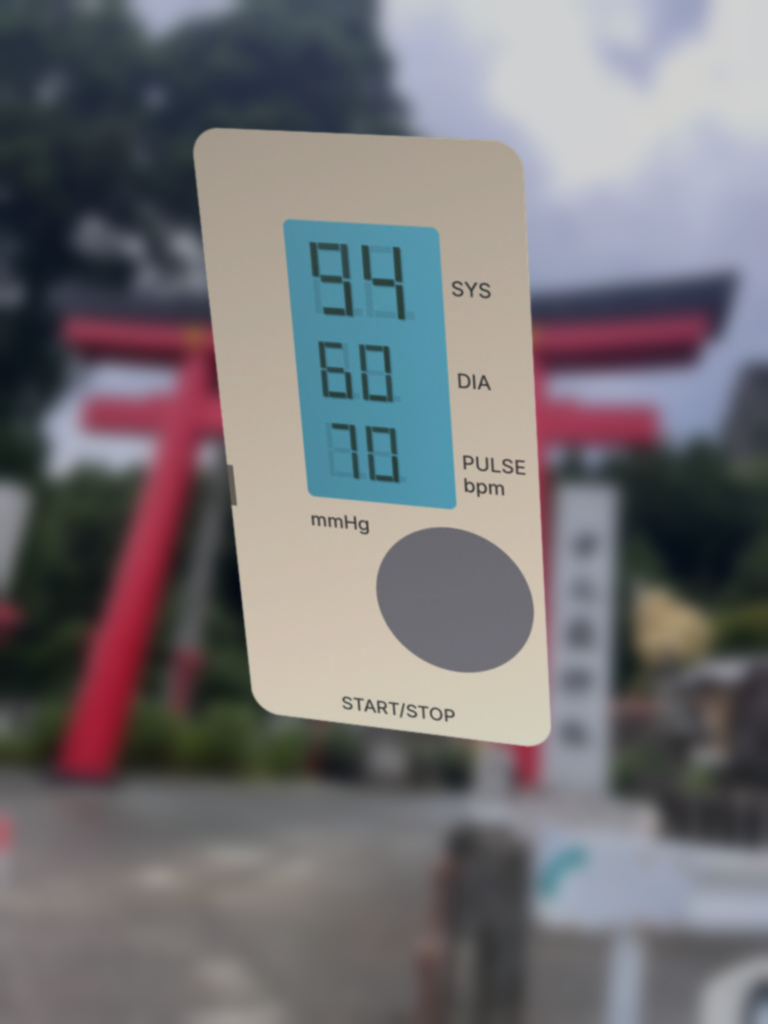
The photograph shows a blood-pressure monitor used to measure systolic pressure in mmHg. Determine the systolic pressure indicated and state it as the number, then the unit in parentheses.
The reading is 94 (mmHg)
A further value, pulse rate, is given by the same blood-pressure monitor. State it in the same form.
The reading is 70 (bpm)
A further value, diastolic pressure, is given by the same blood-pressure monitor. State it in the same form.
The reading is 60 (mmHg)
